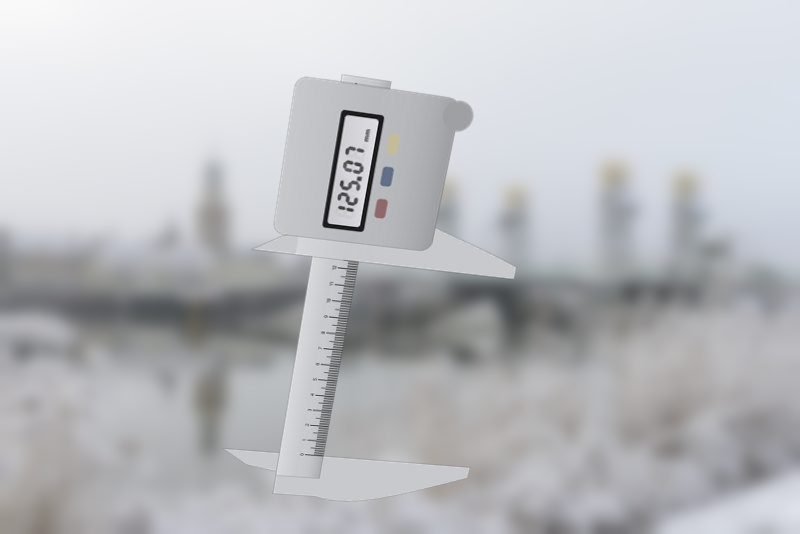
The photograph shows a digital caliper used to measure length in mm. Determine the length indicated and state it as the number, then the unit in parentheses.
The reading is 125.07 (mm)
